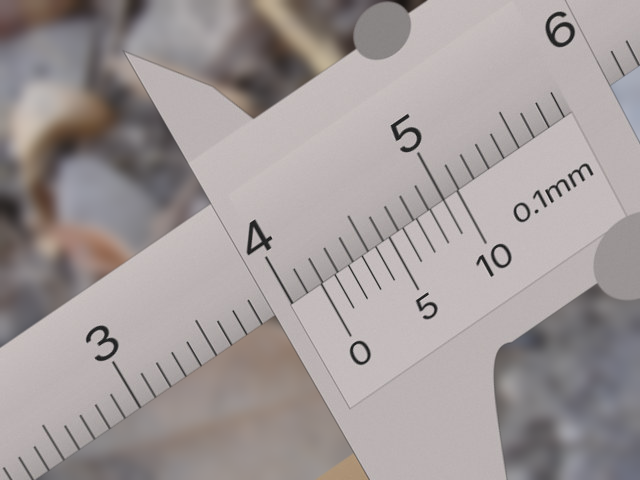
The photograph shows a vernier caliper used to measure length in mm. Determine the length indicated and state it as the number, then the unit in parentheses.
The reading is 41.9 (mm)
